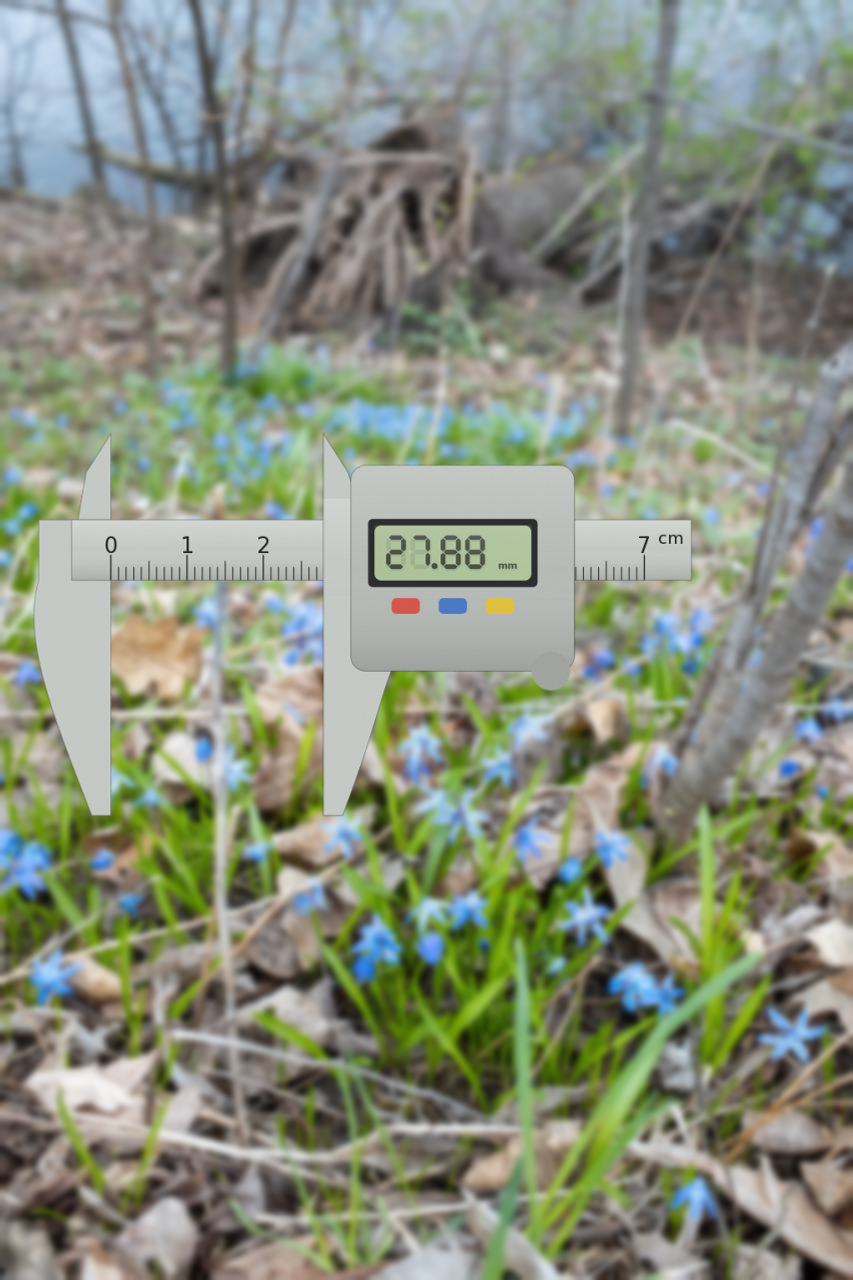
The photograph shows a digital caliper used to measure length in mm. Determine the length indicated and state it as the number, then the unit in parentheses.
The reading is 27.88 (mm)
